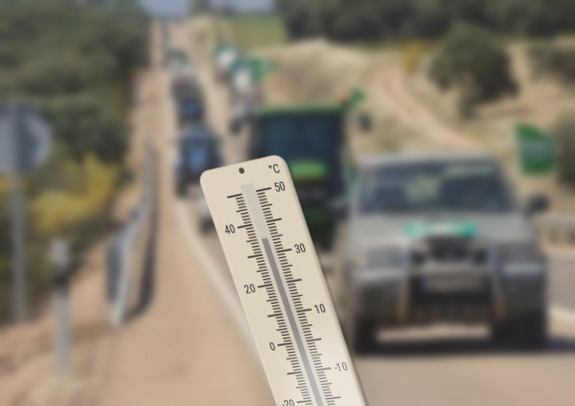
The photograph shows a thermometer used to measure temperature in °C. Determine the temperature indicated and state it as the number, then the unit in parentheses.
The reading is 35 (°C)
